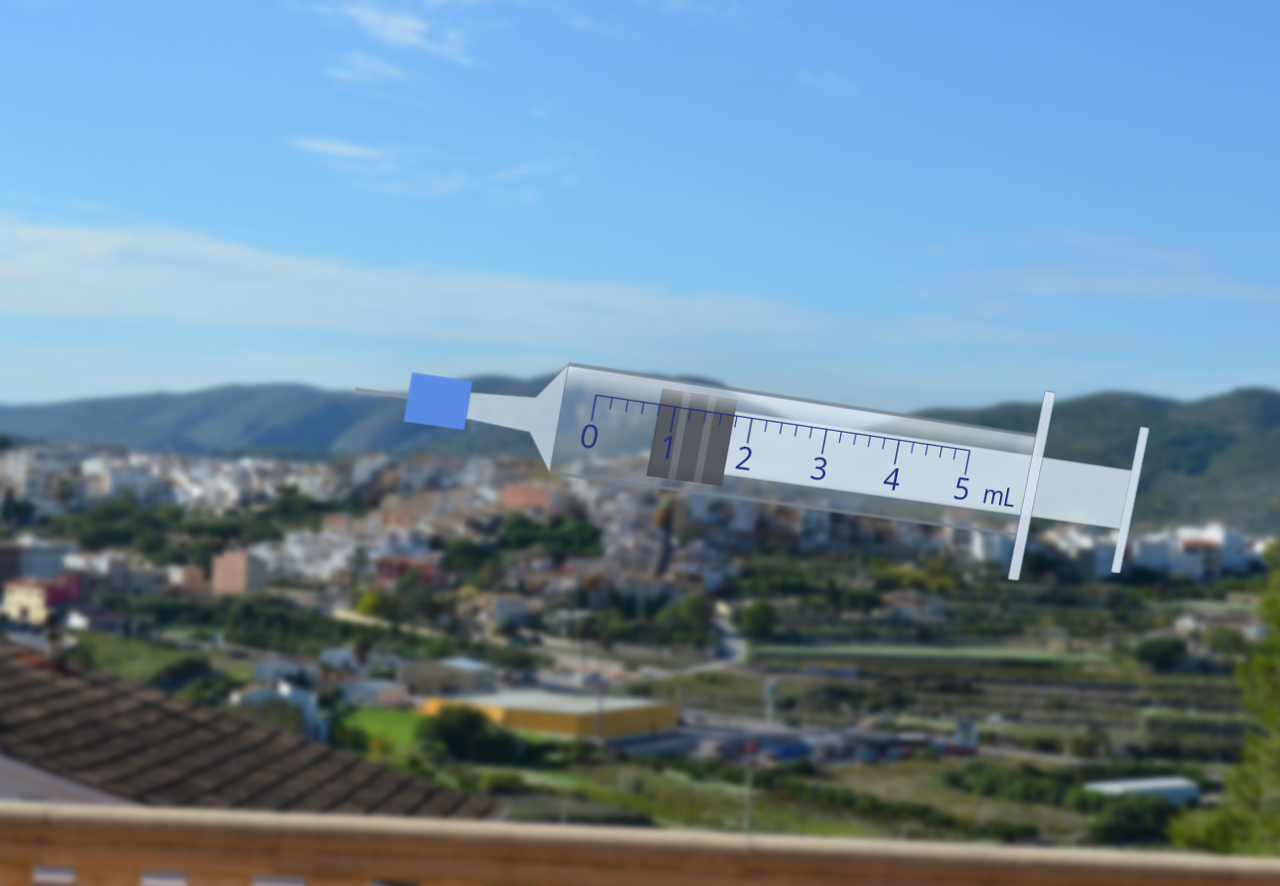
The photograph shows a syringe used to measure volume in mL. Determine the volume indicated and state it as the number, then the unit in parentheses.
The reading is 0.8 (mL)
